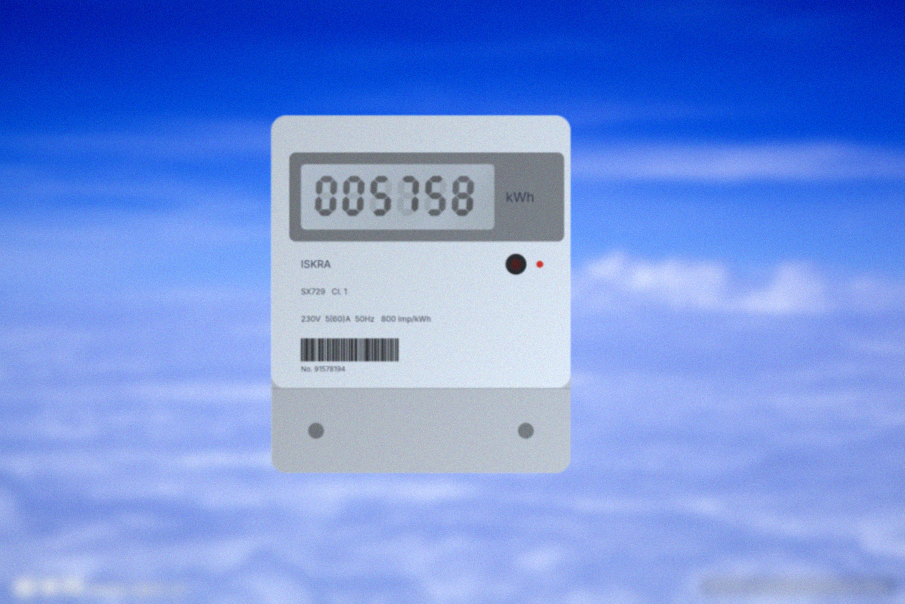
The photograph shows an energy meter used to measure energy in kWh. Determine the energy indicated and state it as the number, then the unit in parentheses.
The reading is 5758 (kWh)
